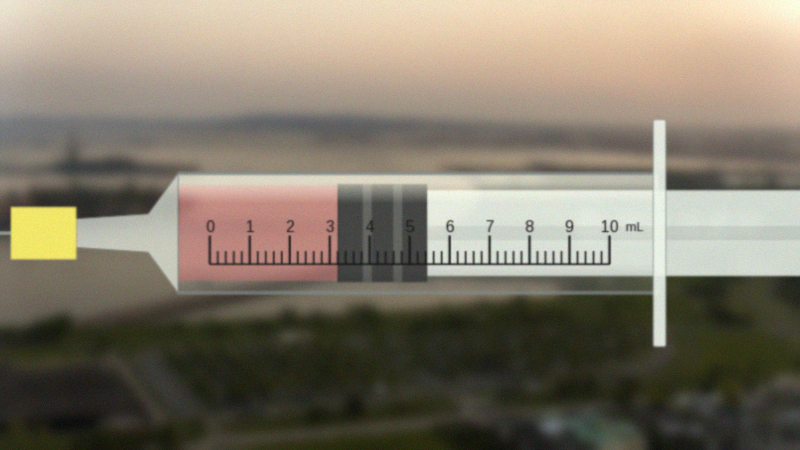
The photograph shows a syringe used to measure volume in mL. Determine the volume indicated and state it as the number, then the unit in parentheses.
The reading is 3.2 (mL)
